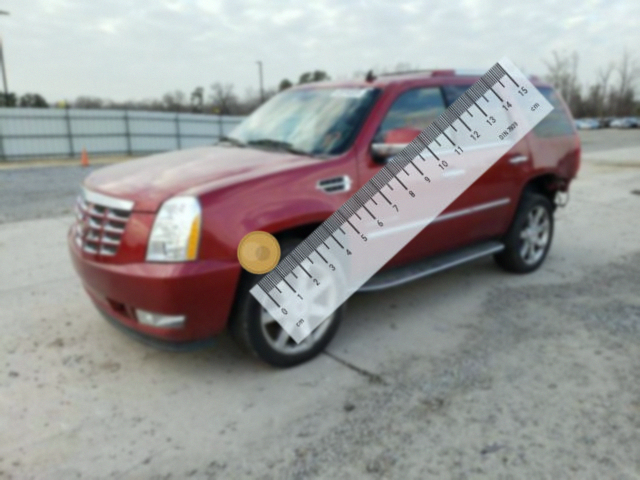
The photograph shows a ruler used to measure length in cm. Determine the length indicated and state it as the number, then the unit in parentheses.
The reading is 2 (cm)
